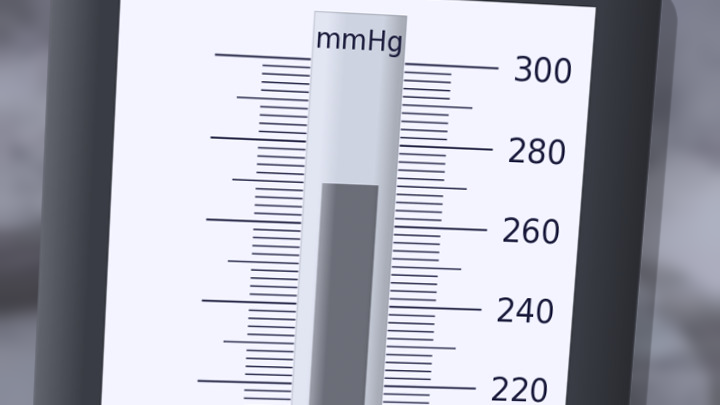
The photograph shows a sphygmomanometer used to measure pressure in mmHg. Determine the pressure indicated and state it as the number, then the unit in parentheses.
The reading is 270 (mmHg)
